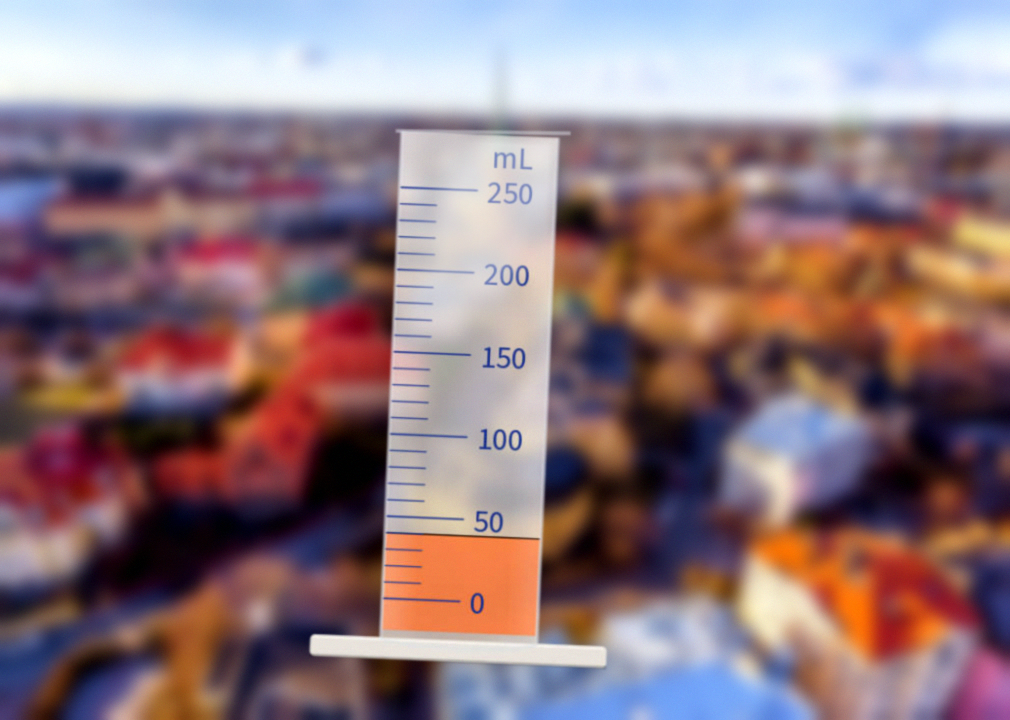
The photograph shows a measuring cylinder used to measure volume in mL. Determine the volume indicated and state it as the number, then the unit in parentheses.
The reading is 40 (mL)
